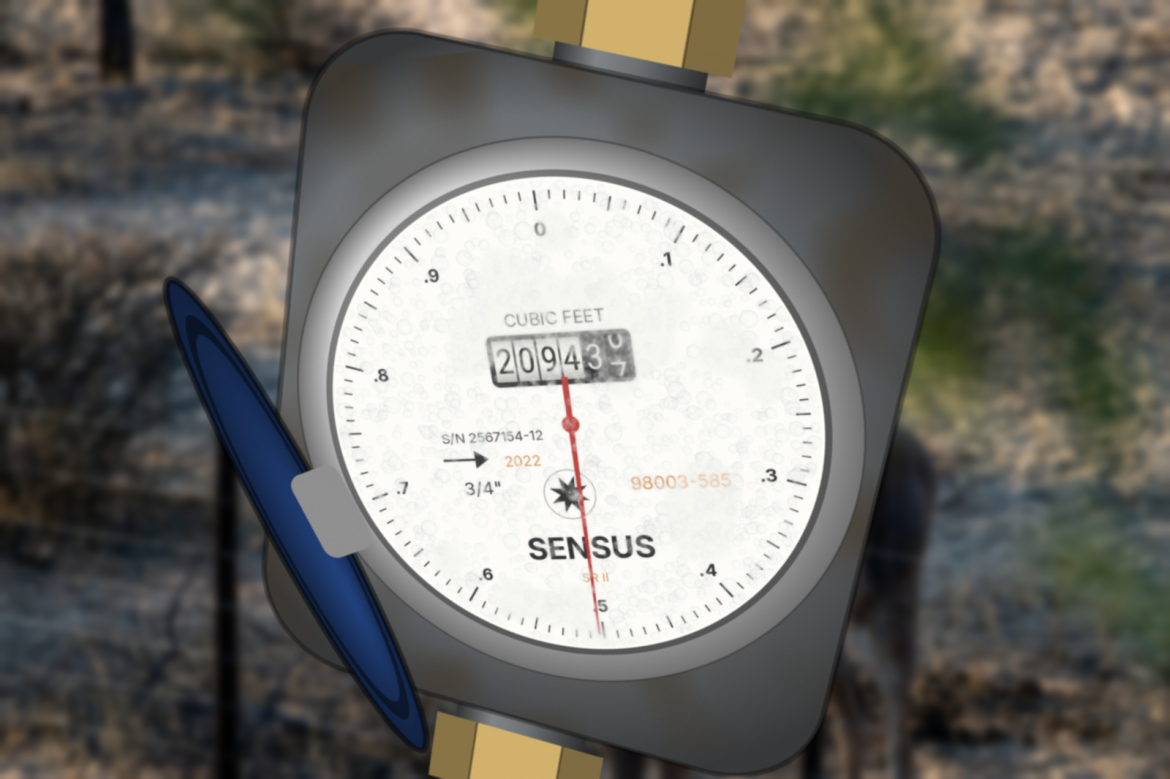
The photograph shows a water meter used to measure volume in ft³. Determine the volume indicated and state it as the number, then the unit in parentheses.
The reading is 209436.50 (ft³)
